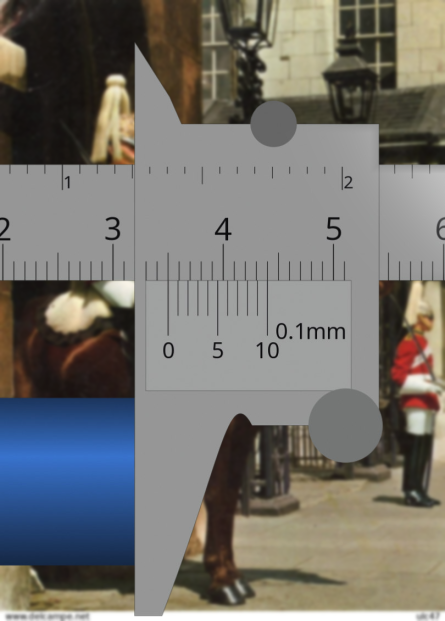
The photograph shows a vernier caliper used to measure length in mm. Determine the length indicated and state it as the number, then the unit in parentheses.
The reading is 35.0 (mm)
